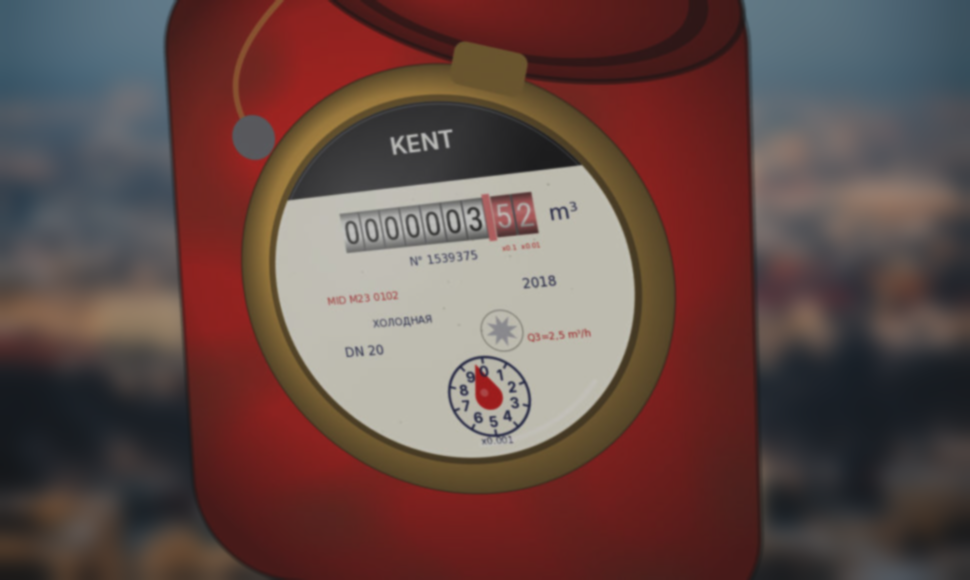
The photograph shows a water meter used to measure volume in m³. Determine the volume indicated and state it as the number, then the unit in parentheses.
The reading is 3.519 (m³)
